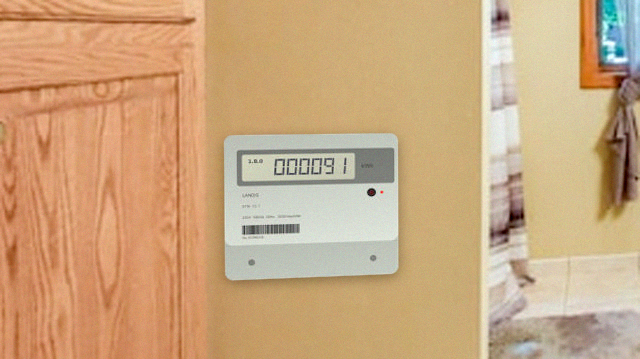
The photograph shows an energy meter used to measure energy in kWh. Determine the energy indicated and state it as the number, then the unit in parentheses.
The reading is 91 (kWh)
